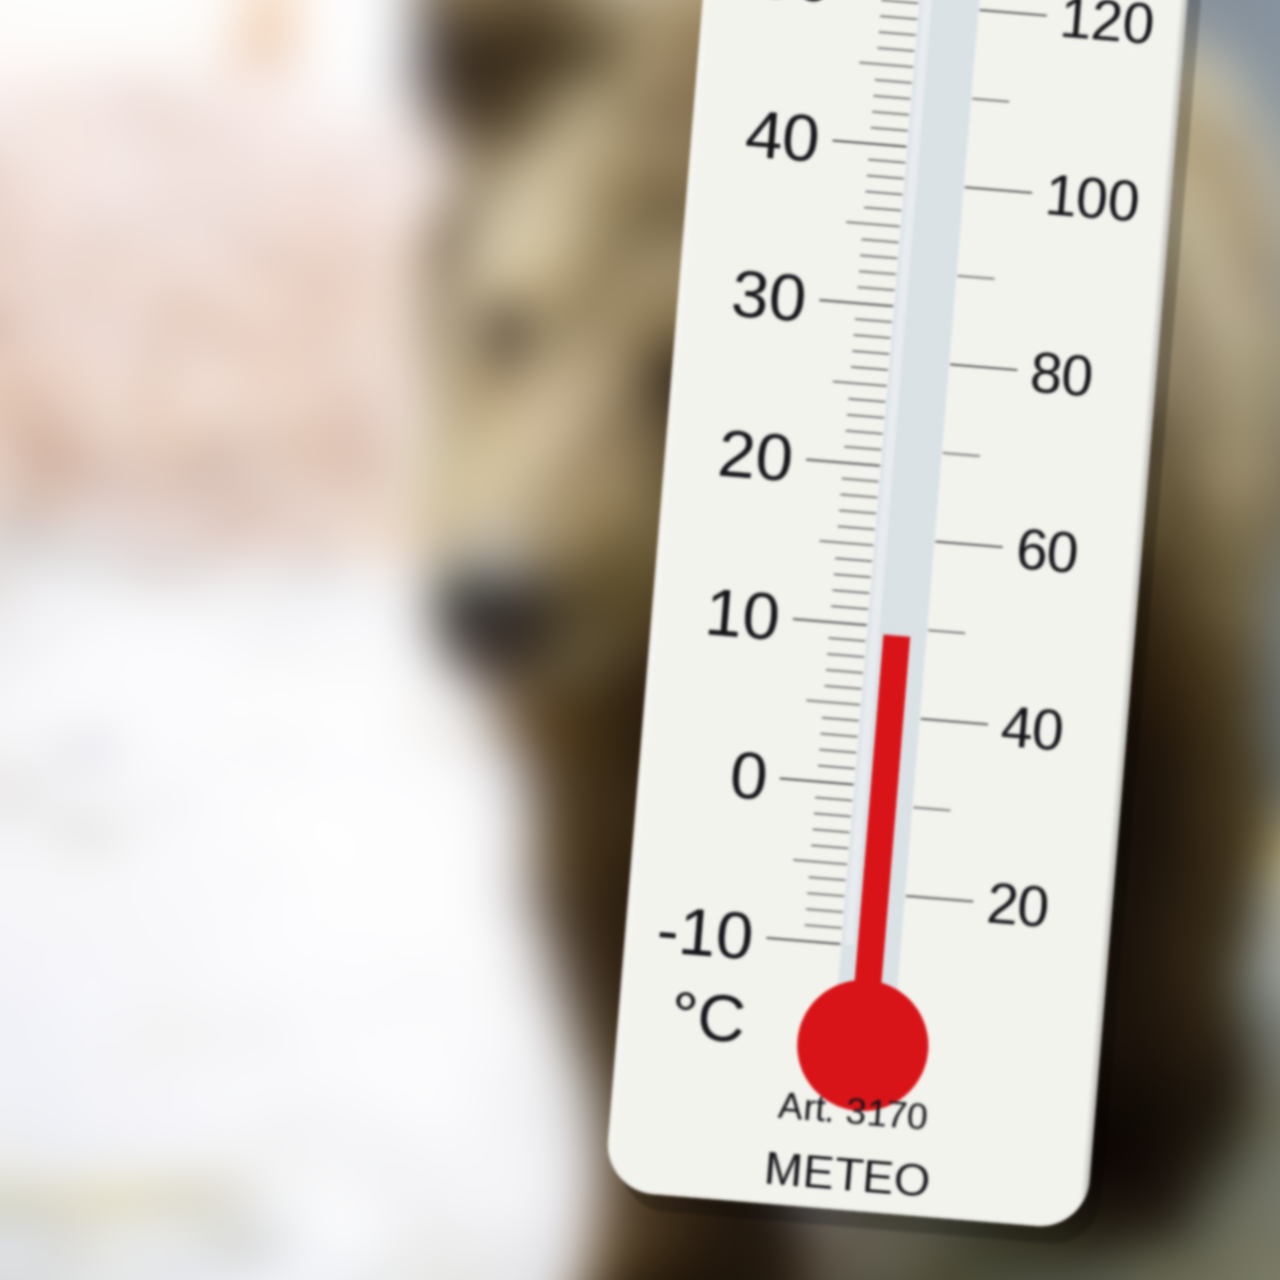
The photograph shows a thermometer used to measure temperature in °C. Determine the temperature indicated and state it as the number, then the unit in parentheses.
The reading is 9.5 (°C)
